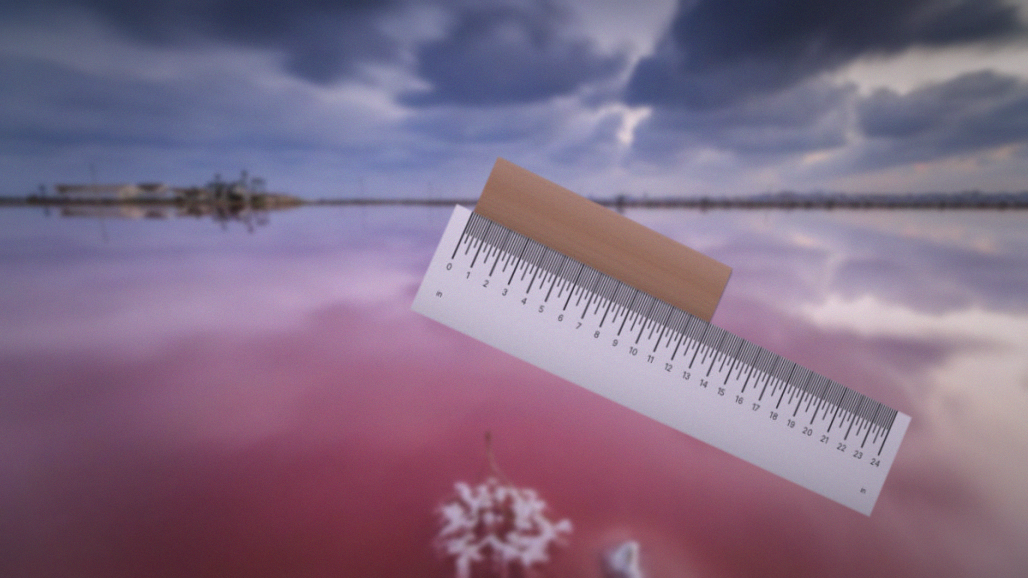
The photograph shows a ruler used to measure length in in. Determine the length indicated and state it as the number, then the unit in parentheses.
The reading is 13 (in)
